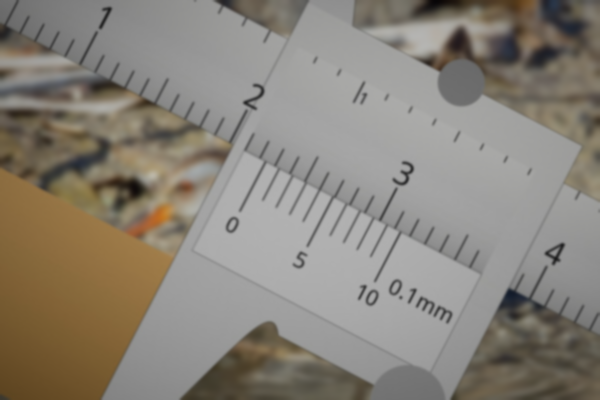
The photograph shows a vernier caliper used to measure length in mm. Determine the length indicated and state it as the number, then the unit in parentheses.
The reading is 22.4 (mm)
